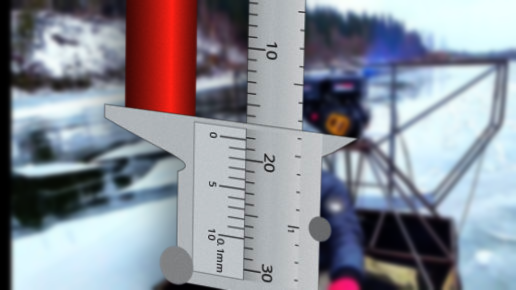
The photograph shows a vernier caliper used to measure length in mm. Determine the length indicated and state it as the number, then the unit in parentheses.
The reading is 18.2 (mm)
